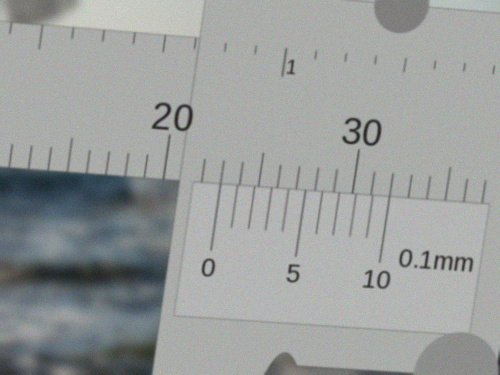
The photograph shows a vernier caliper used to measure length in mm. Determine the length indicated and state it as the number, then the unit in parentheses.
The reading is 23.0 (mm)
